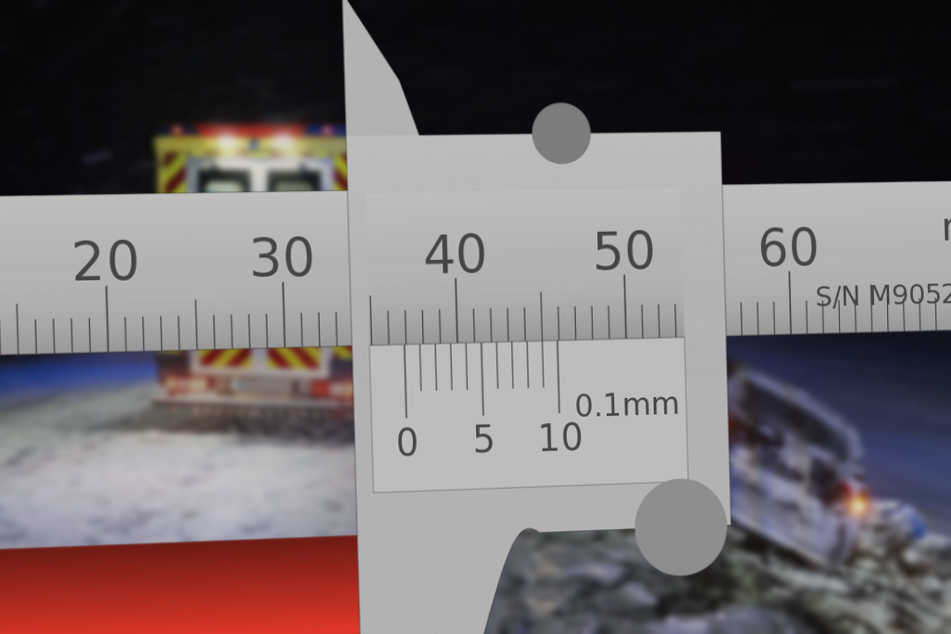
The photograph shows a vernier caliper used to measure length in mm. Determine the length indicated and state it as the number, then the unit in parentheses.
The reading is 36.9 (mm)
